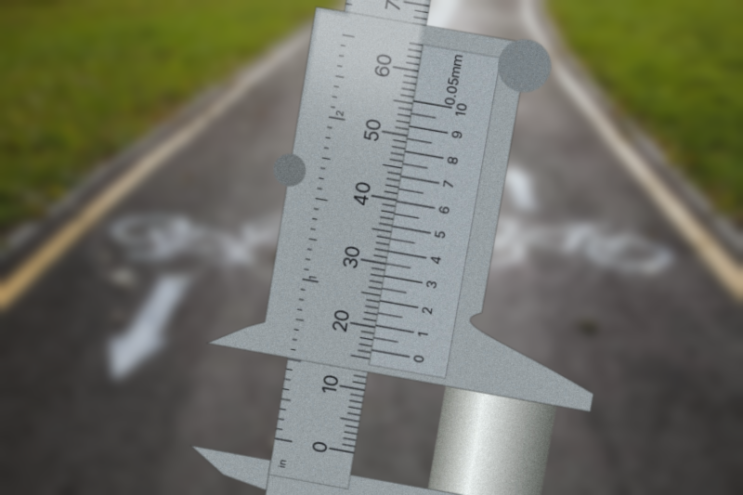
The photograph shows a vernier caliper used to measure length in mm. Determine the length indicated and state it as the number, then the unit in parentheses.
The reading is 16.4 (mm)
